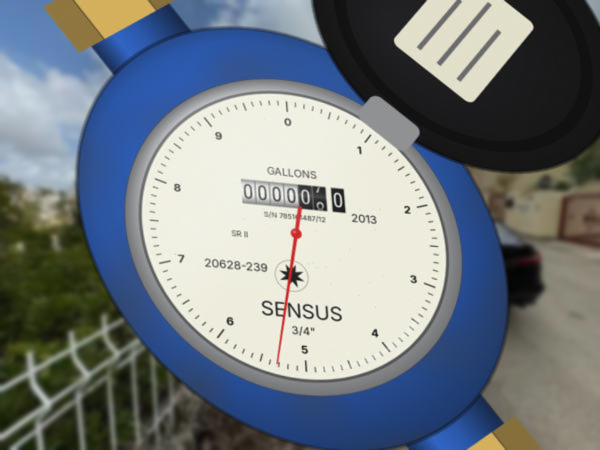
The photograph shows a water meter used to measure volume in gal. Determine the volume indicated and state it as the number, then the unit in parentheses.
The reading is 75.3 (gal)
